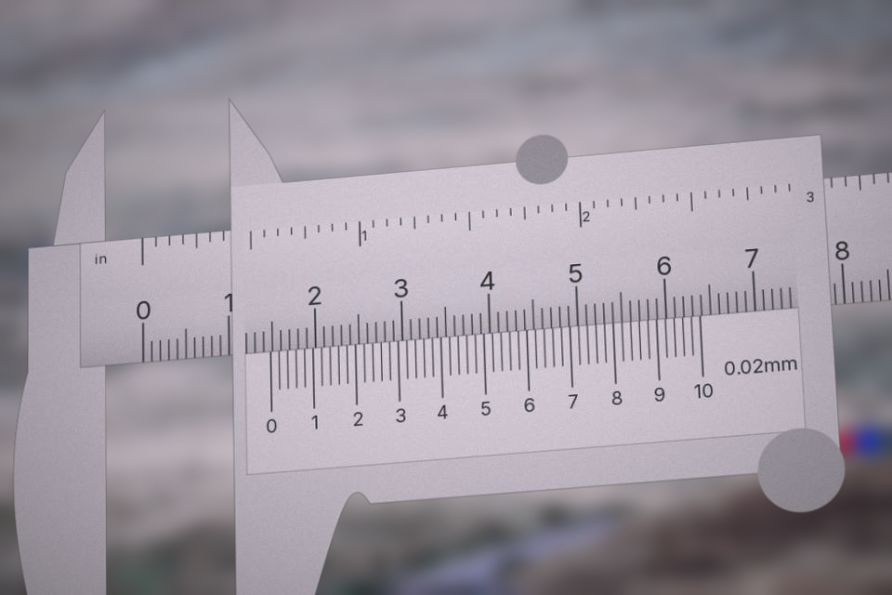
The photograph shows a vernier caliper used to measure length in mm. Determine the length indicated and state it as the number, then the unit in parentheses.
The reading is 14.8 (mm)
